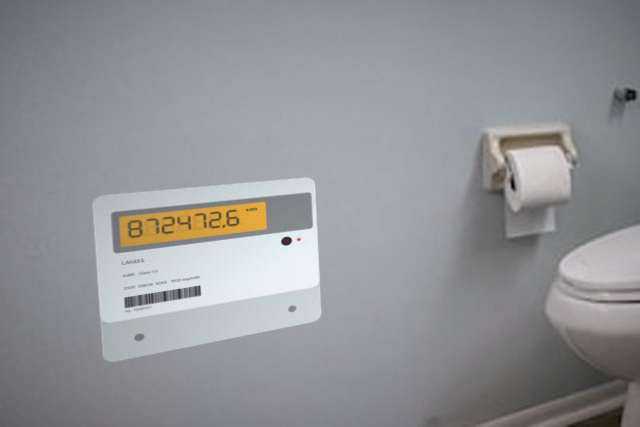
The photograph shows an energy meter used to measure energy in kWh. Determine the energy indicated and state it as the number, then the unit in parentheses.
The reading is 872472.6 (kWh)
